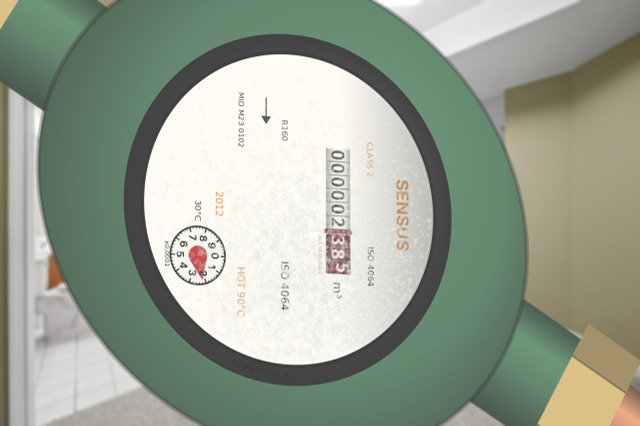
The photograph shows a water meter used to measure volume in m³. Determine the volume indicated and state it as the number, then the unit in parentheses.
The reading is 2.3852 (m³)
